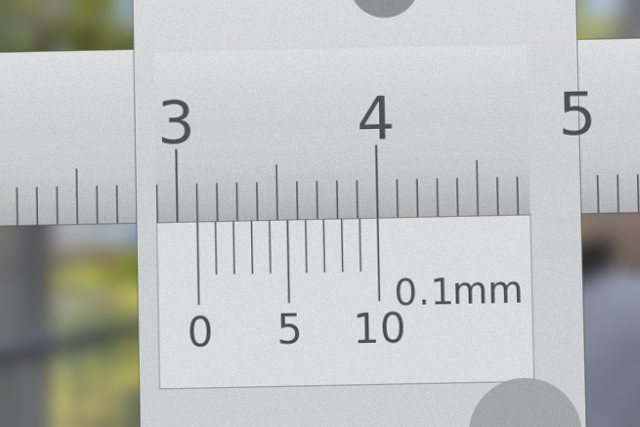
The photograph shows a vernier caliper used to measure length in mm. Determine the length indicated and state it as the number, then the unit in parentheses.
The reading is 31.0 (mm)
